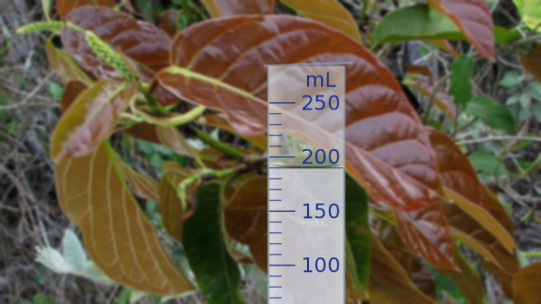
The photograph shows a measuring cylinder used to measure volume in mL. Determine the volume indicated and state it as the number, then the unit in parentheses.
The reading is 190 (mL)
